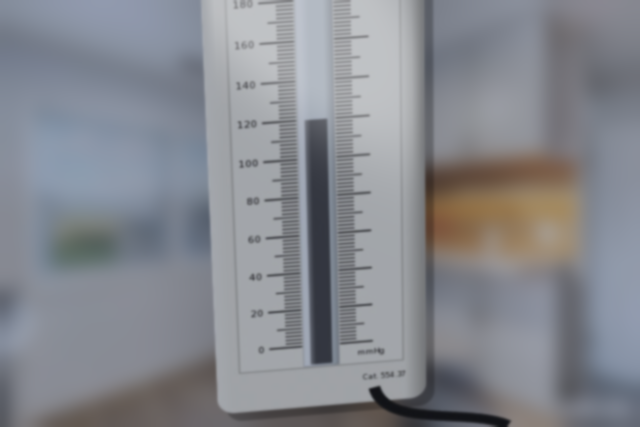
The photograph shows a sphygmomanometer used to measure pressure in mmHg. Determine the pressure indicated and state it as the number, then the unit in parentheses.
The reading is 120 (mmHg)
